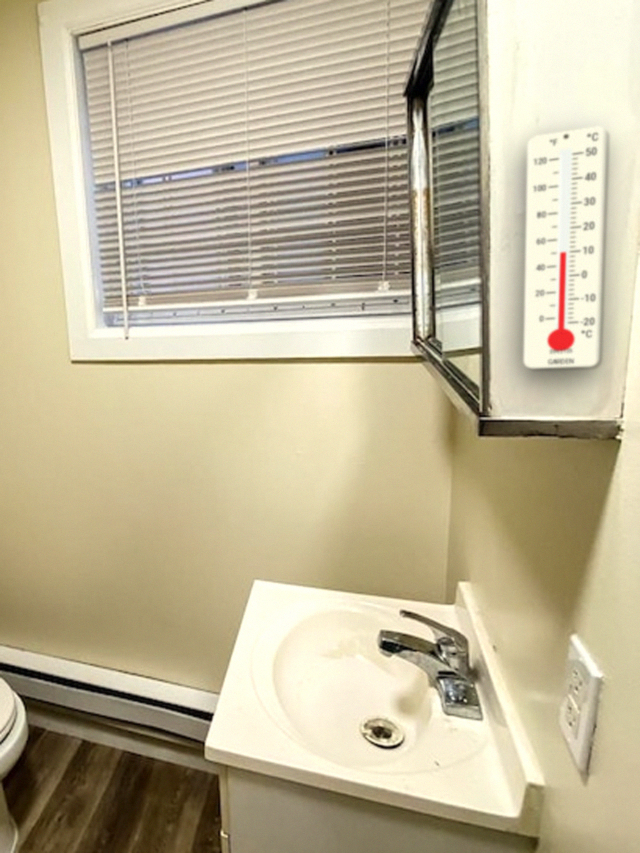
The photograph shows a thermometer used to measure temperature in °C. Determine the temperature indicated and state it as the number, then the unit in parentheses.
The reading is 10 (°C)
